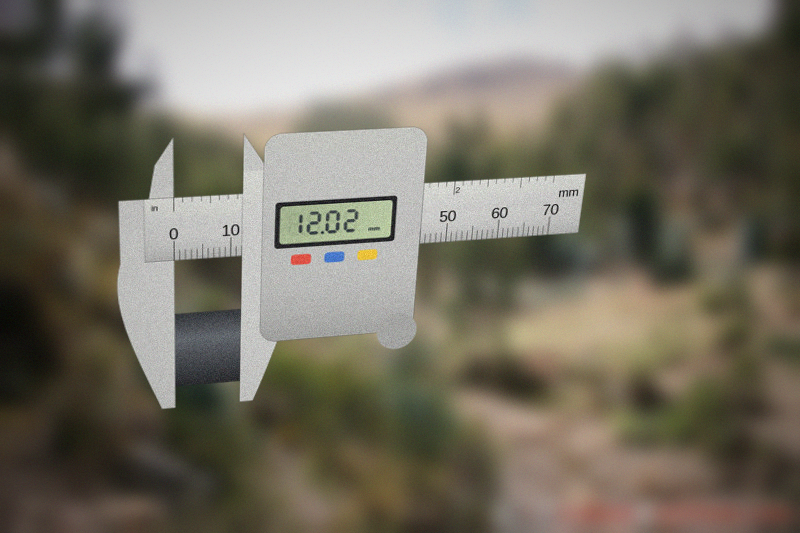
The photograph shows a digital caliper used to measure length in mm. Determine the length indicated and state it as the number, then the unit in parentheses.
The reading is 12.02 (mm)
